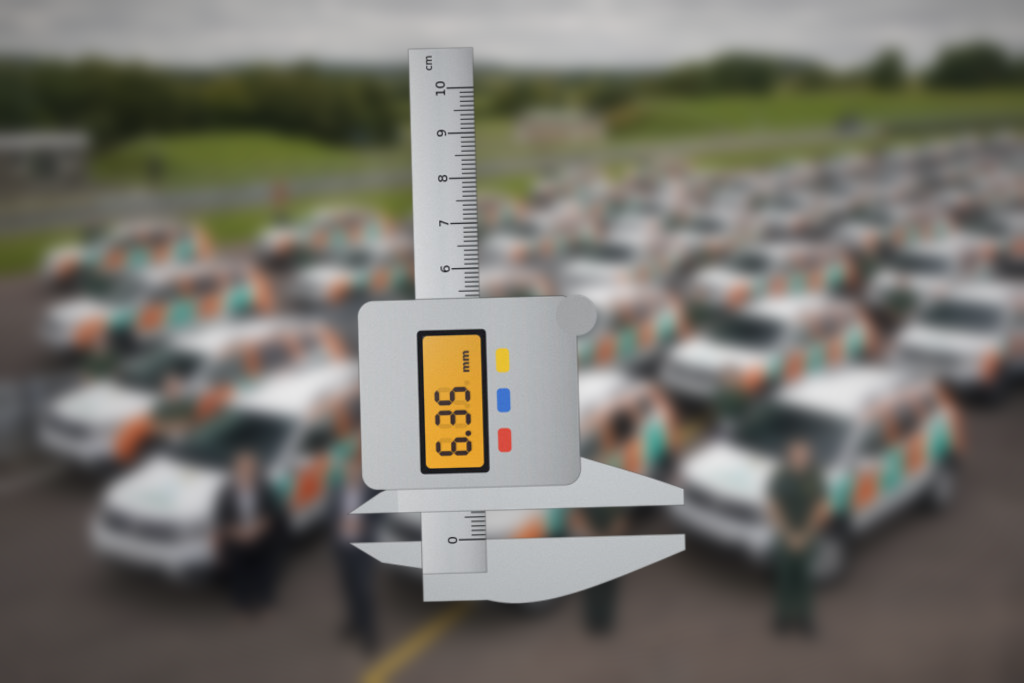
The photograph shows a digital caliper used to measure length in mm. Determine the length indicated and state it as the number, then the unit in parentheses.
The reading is 6.35 (mm)
